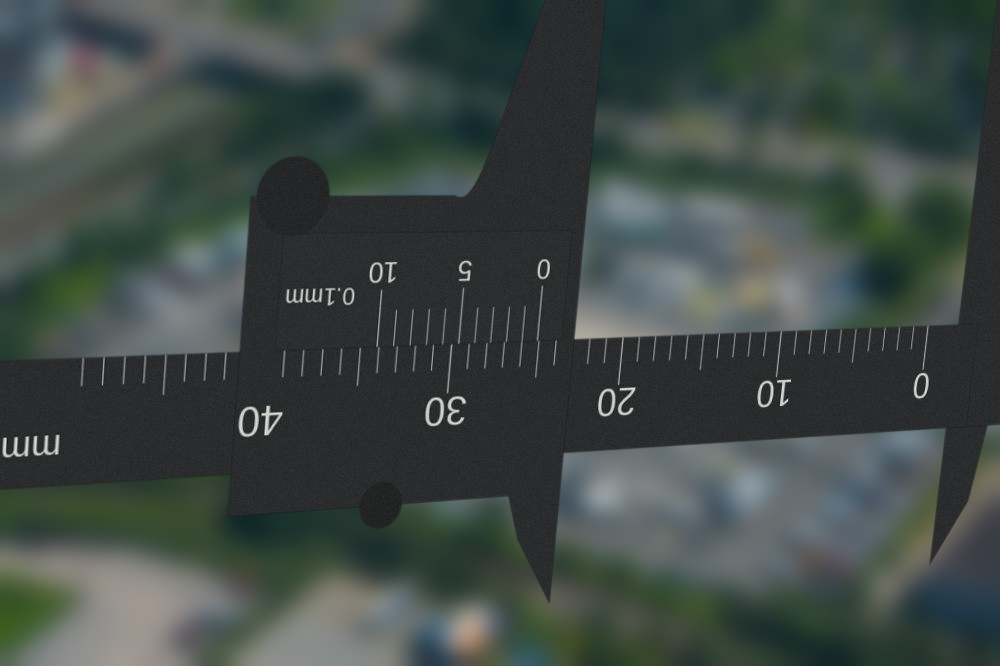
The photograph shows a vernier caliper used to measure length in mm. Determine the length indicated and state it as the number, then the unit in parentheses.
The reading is 25.1 (mm)
